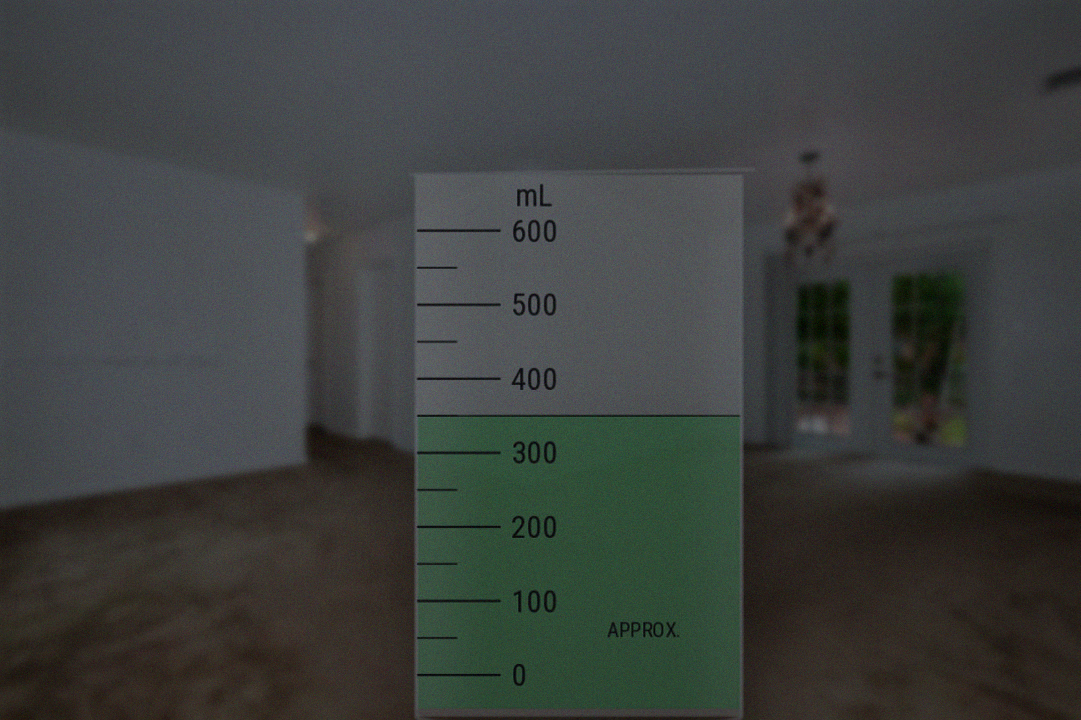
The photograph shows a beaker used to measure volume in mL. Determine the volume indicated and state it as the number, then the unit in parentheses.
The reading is 350 (mL)
